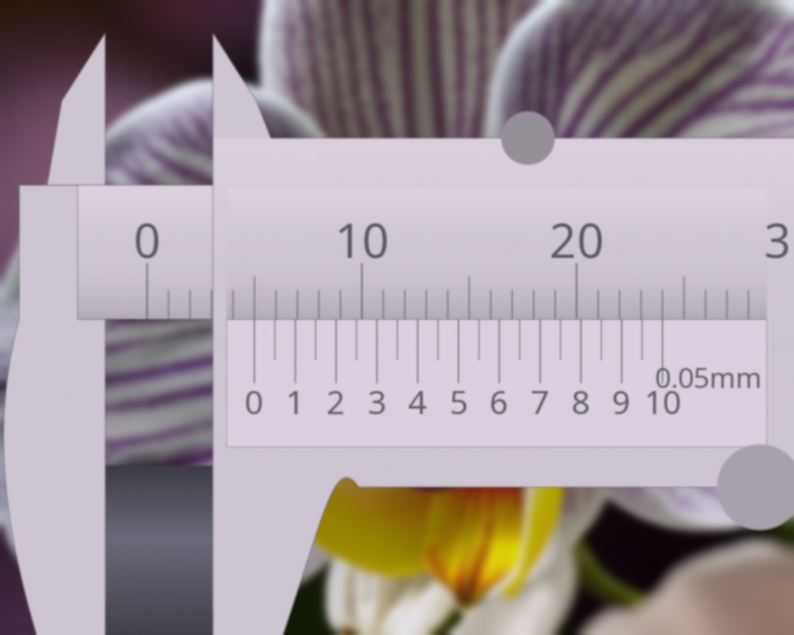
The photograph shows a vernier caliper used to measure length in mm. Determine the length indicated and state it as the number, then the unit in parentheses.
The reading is 5.0 (mm)
